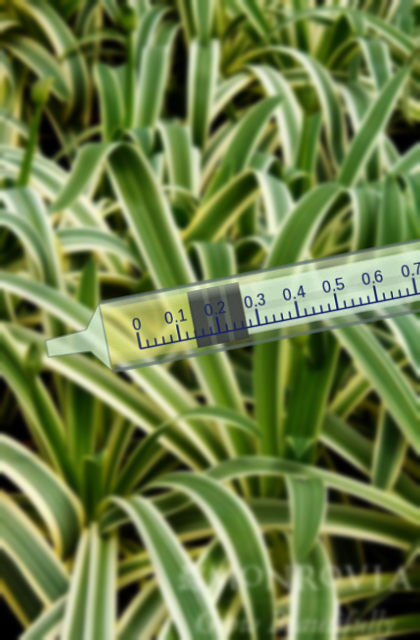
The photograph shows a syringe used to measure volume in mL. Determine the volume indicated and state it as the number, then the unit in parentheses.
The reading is 0.14 (mL)
